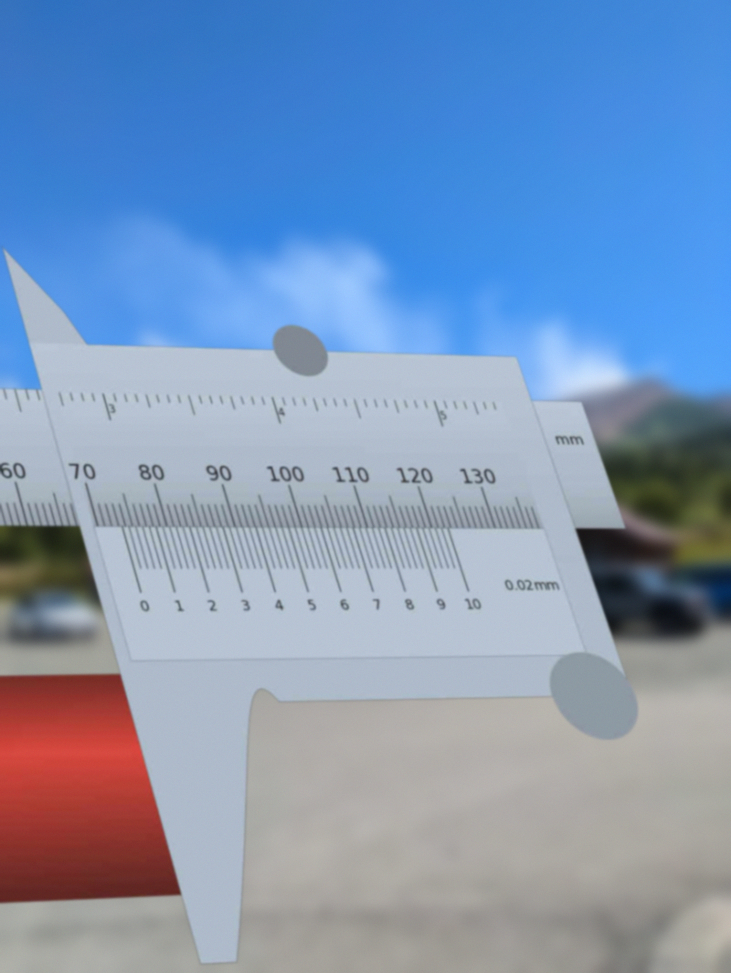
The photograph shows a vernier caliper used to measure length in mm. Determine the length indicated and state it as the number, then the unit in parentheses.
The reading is 73.5 (mm)
